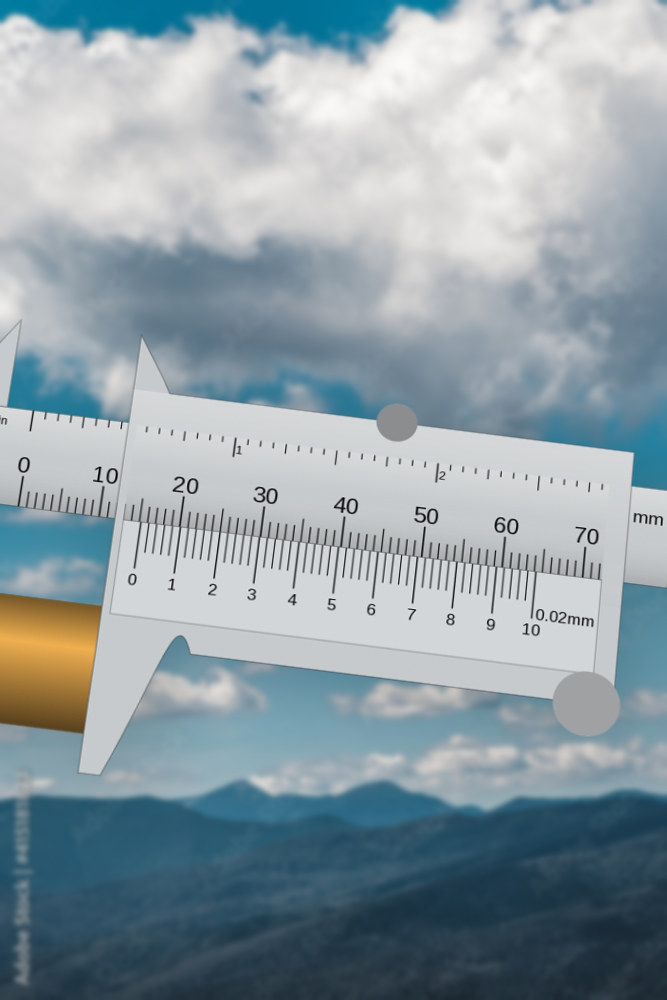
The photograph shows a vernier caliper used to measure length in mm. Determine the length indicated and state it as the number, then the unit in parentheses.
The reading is 15.2 (mm)
